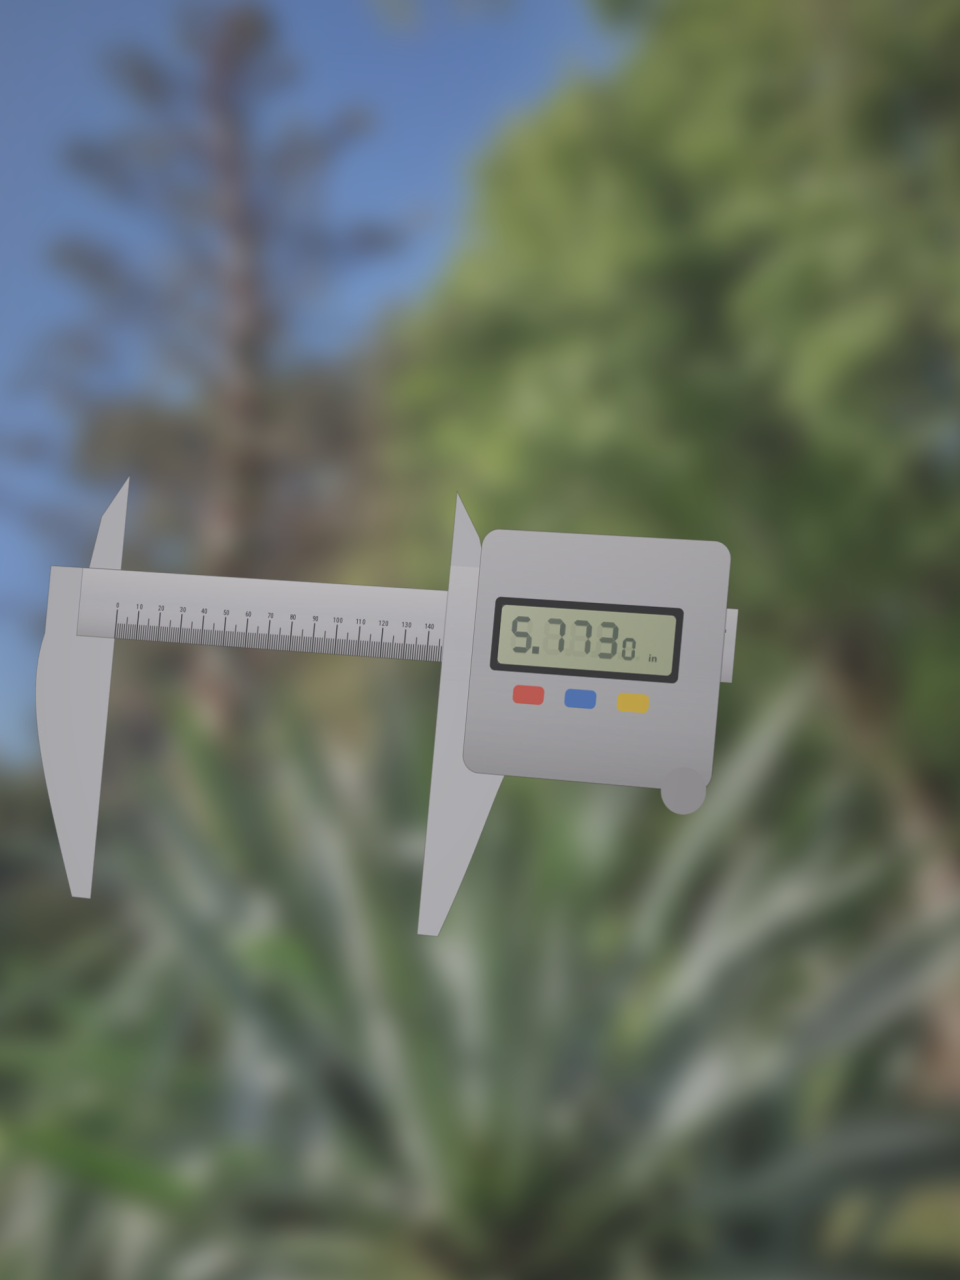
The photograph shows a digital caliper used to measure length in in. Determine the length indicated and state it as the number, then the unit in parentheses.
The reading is 5.7730 (in)
